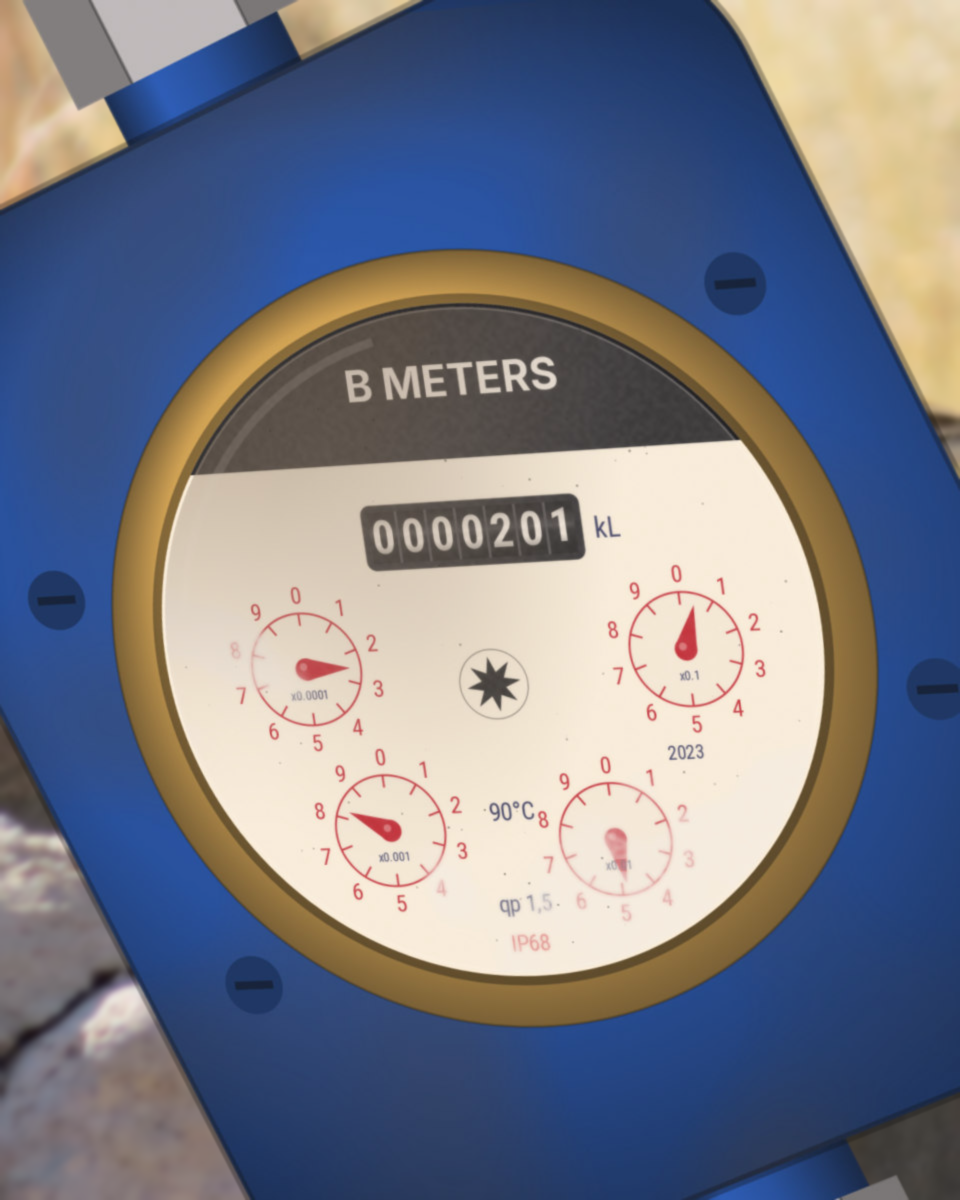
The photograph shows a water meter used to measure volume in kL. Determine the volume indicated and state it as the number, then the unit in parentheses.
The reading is 201.0482 (kL)
